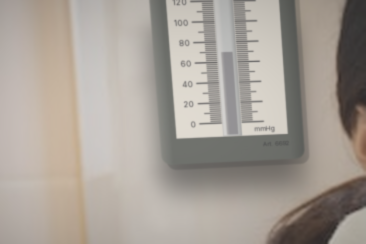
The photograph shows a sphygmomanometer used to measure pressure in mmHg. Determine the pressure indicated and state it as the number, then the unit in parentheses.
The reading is 70 (mmHg)
